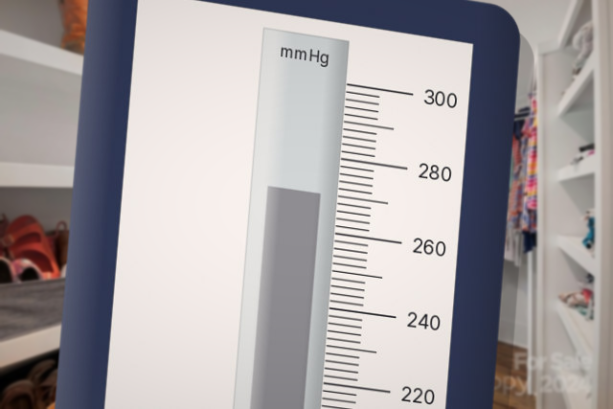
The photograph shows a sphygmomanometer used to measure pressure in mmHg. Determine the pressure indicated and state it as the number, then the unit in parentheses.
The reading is 270 (mmHg)
